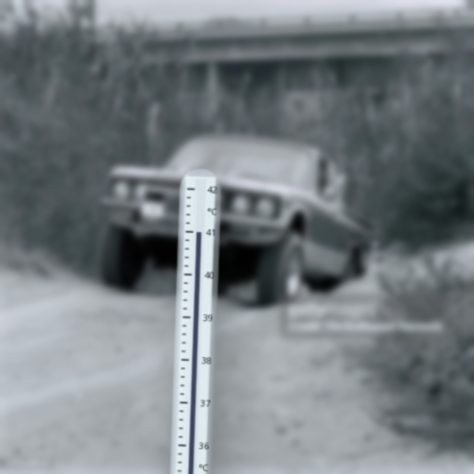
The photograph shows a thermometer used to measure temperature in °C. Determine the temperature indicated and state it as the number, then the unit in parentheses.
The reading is 41 (°C)
